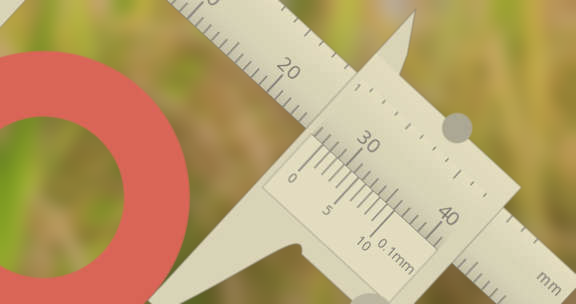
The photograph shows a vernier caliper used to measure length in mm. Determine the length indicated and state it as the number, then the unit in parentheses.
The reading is 27.1 (mm)
